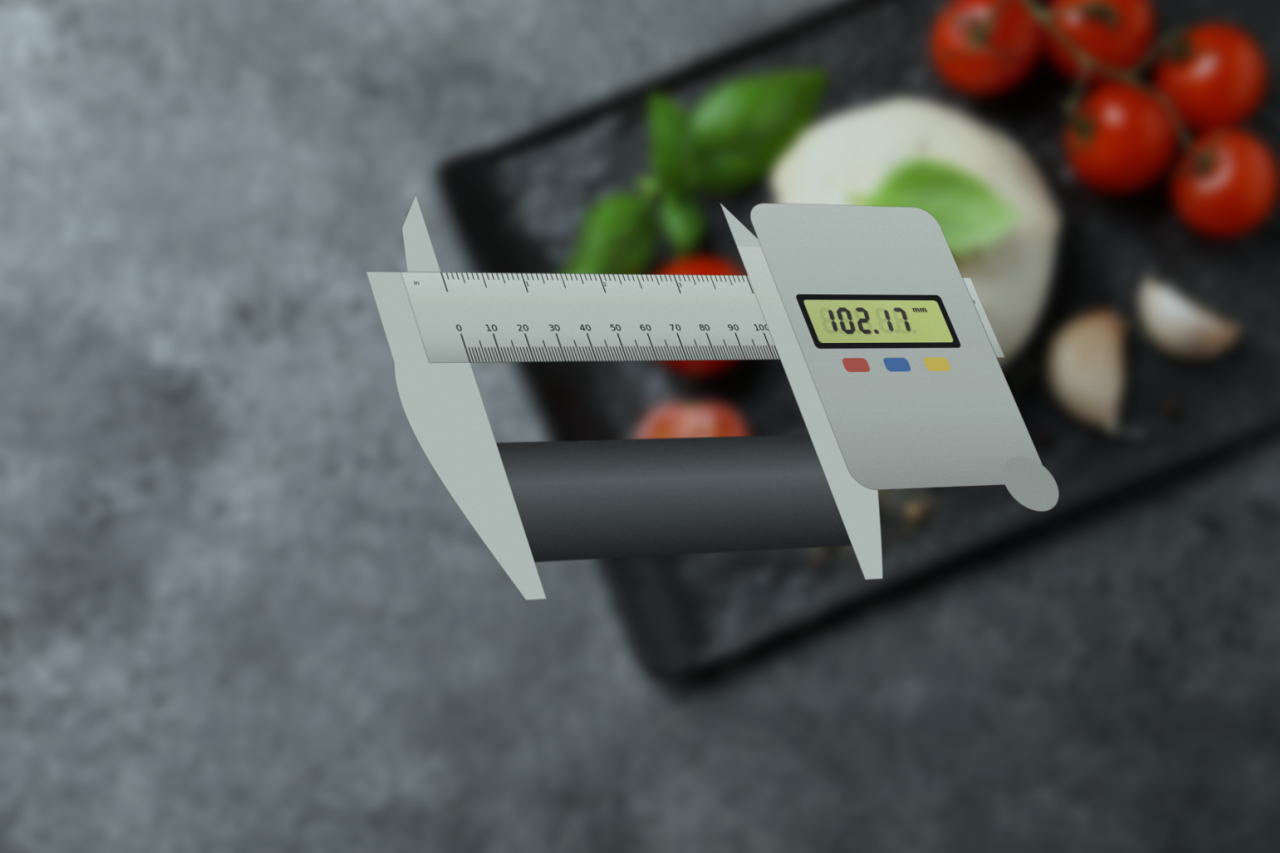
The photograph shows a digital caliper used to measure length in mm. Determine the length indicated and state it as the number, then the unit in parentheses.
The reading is 102.17 (mm)
